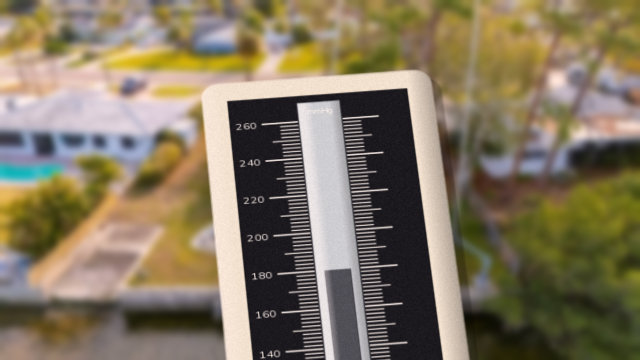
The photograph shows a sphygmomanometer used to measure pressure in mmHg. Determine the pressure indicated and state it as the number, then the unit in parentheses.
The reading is 180 (mmHg)
